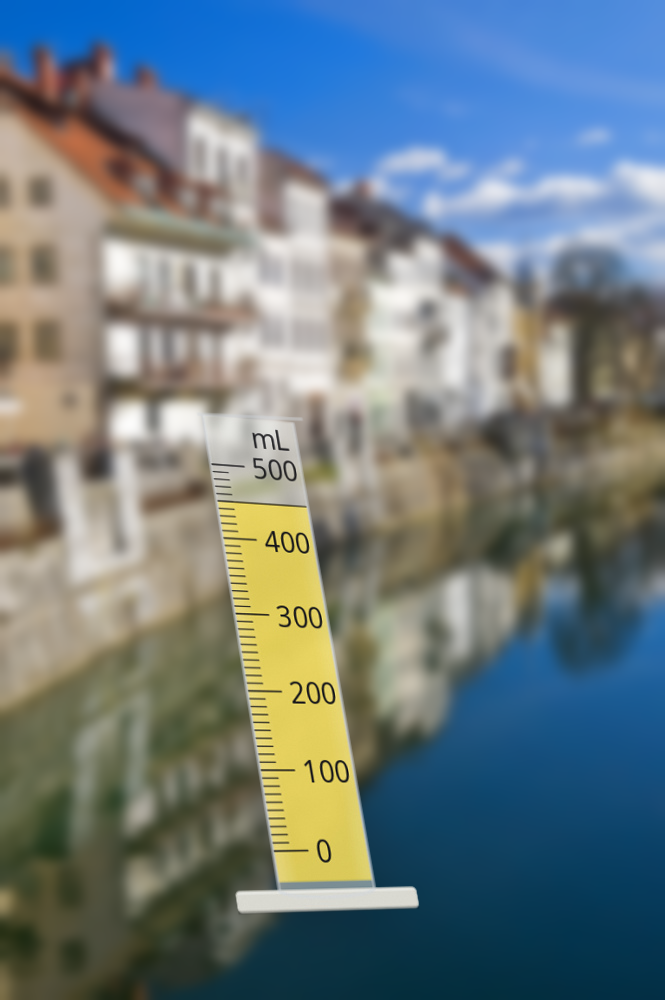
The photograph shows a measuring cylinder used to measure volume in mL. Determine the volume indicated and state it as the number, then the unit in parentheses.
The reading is 450 (mL)
